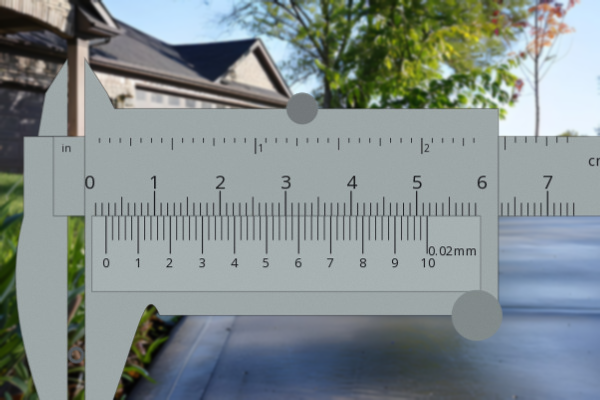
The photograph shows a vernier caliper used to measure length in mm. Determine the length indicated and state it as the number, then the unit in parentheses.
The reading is 2.6 (mm)
